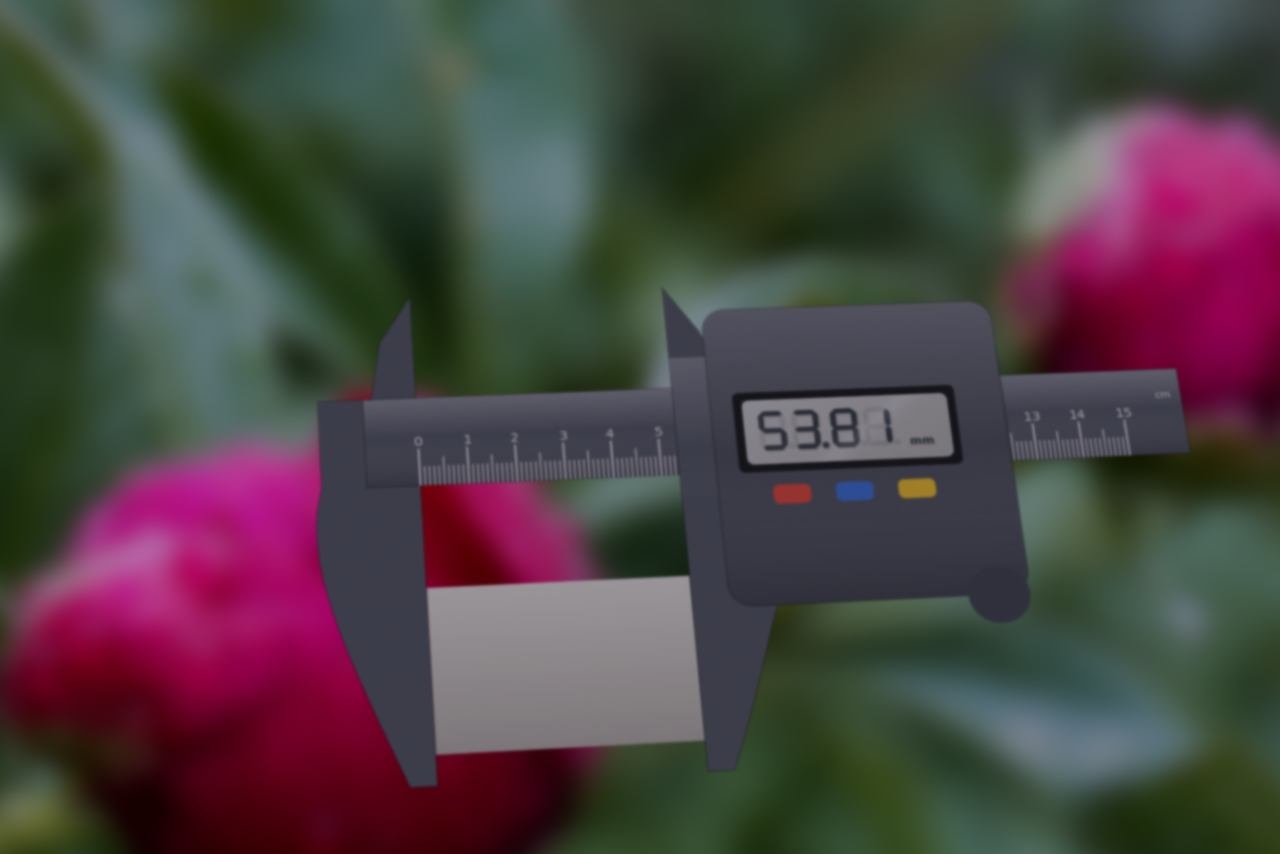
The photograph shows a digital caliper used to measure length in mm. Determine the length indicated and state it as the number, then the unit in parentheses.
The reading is 53.81 (mm)
